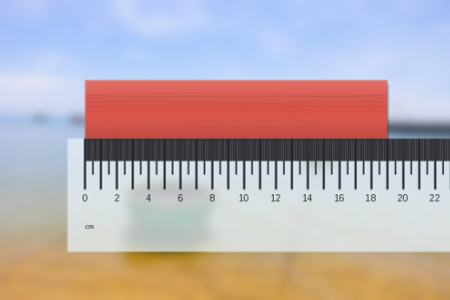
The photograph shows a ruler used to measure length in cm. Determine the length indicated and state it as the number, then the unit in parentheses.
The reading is 19 (cm)
